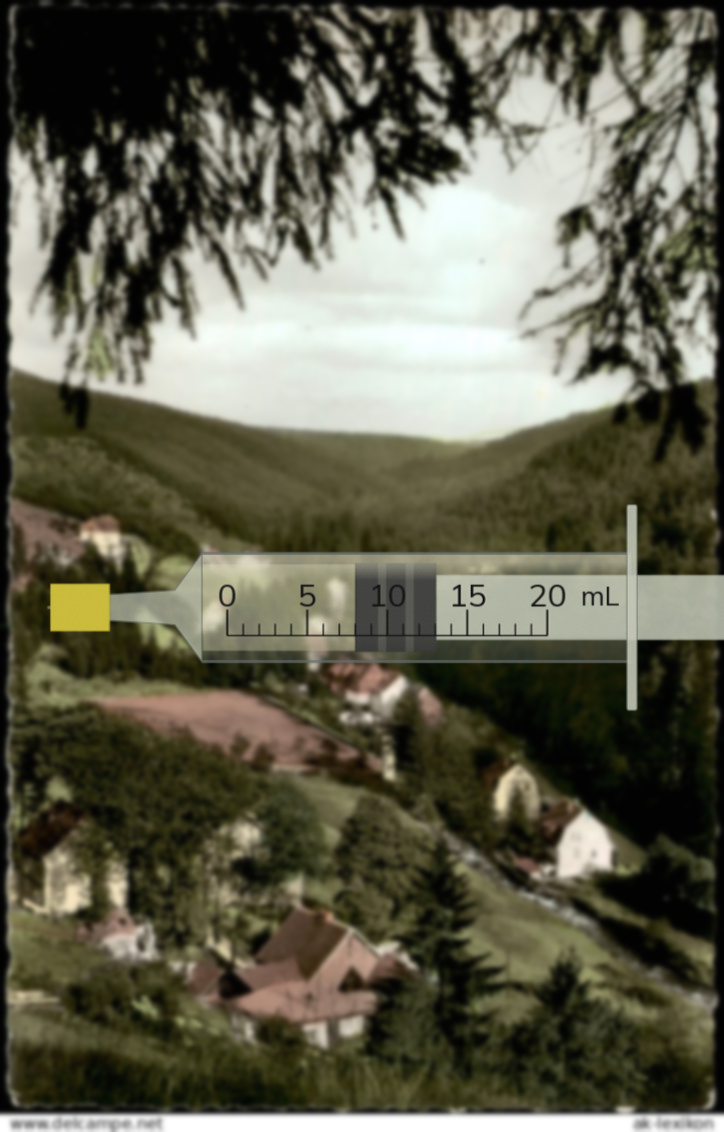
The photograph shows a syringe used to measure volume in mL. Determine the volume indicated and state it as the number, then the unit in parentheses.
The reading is 8 (mL)
